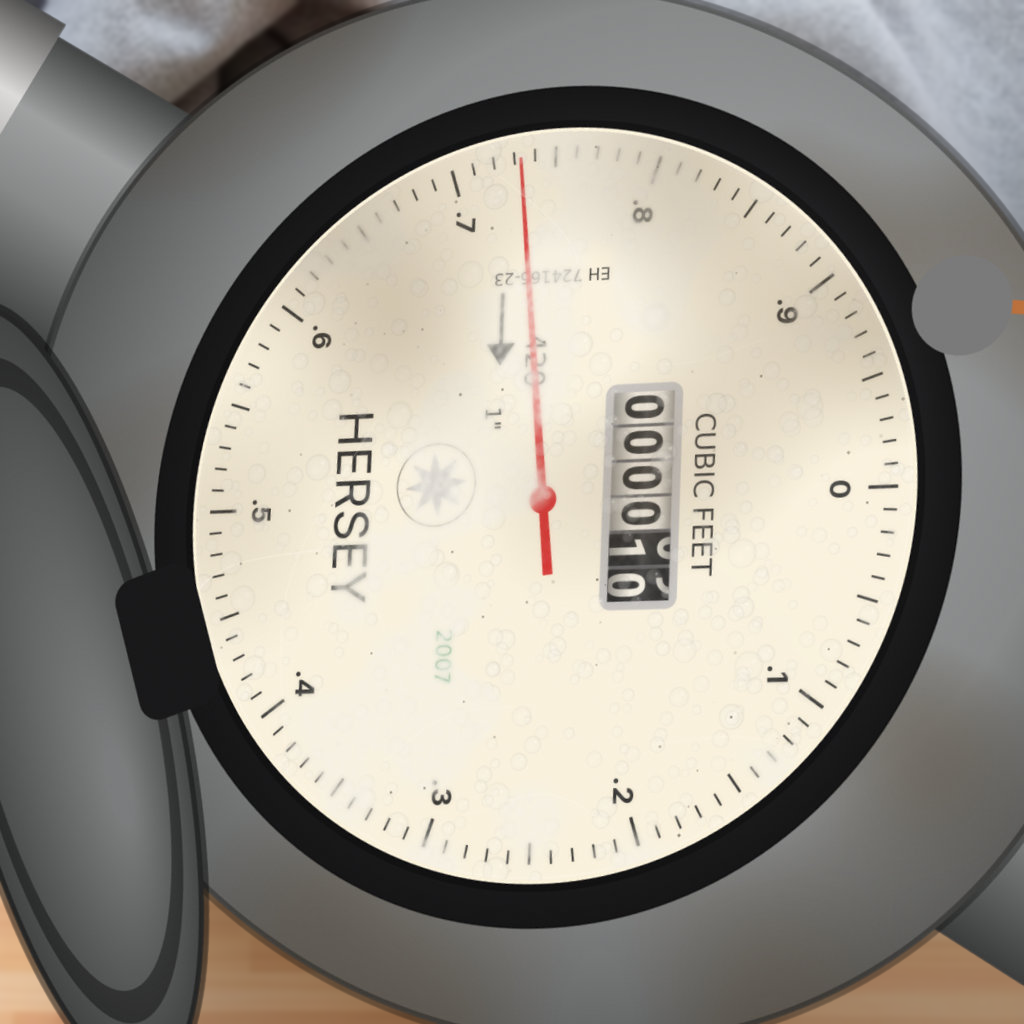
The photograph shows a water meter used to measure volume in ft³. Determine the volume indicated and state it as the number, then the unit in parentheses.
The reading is 9.73 (ft³)
